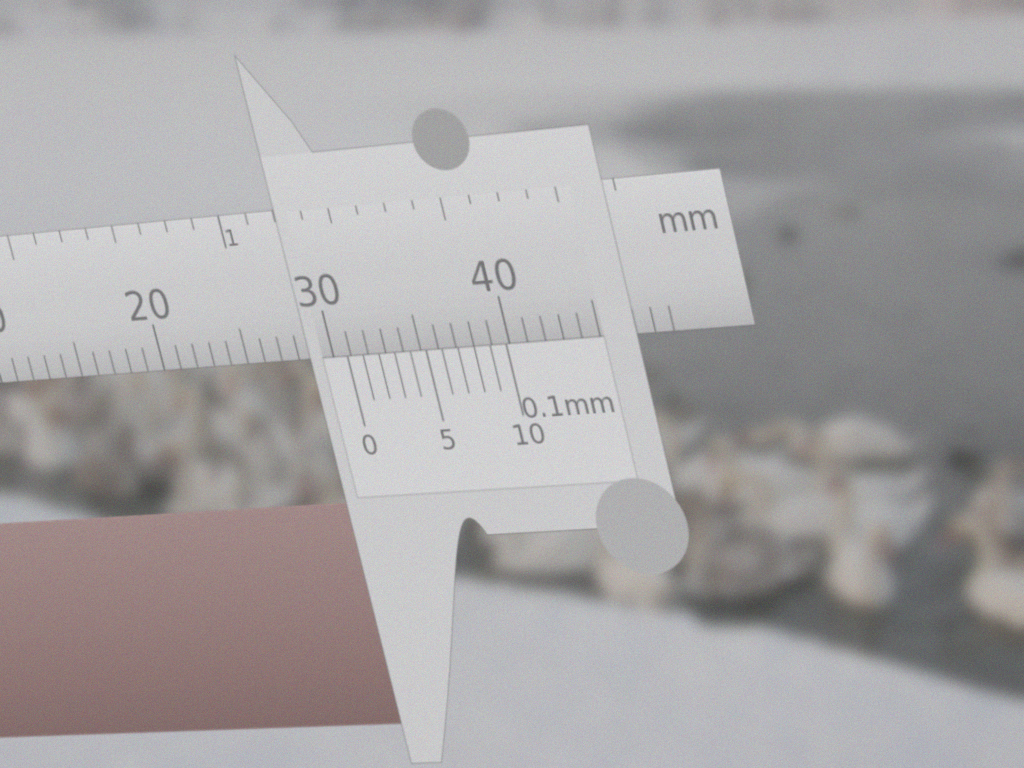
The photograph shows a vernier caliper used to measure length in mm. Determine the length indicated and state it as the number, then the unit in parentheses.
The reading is 30.8 (mm)
